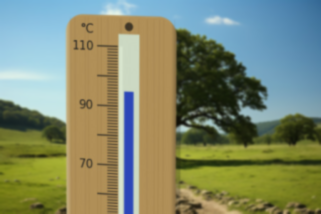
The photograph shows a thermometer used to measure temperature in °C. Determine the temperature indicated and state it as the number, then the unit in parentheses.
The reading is 95 (°C)
